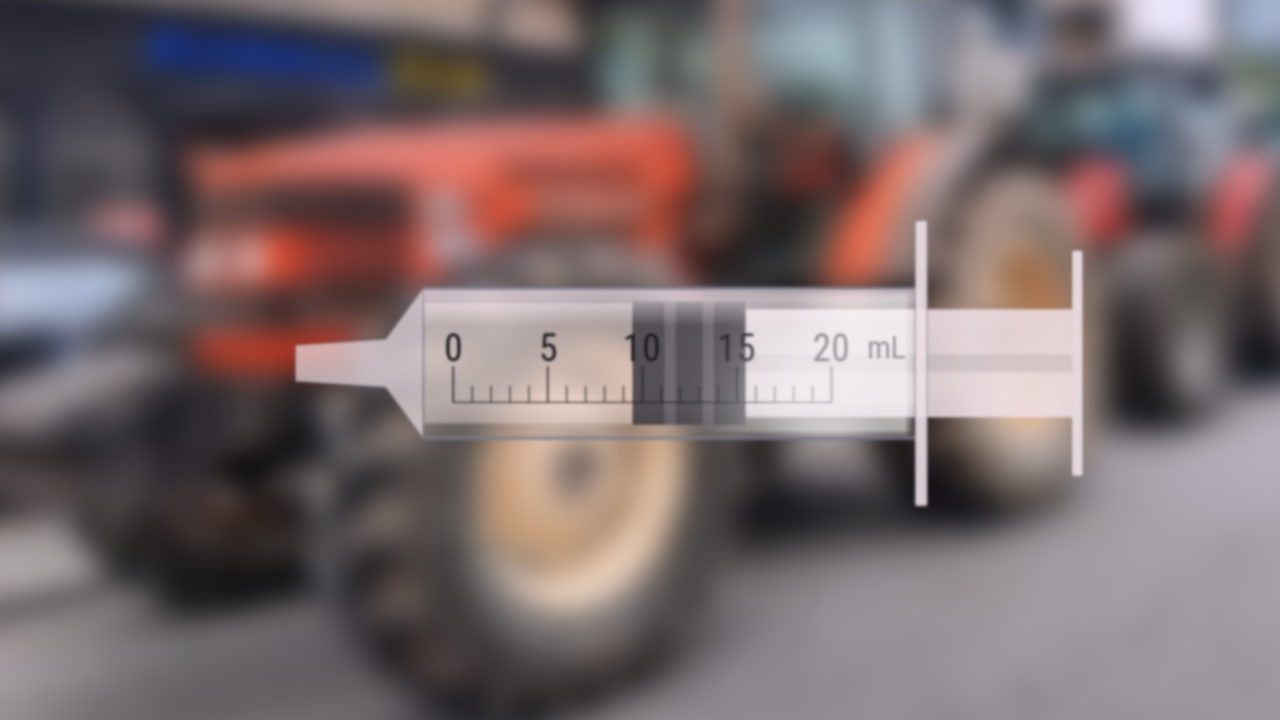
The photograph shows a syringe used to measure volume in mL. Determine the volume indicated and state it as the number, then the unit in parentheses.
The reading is 9.5 (mL)
